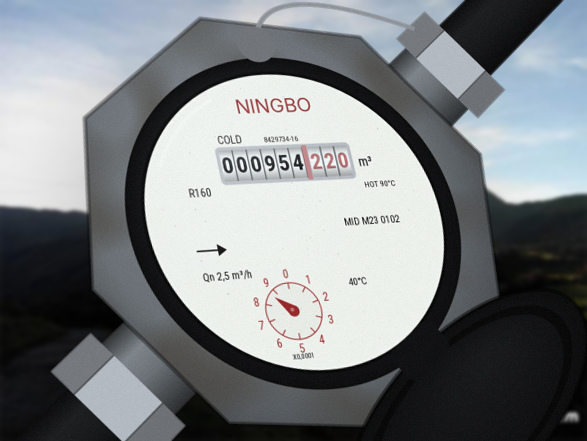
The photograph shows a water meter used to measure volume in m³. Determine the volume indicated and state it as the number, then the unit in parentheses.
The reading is 954.2208 (m³)
